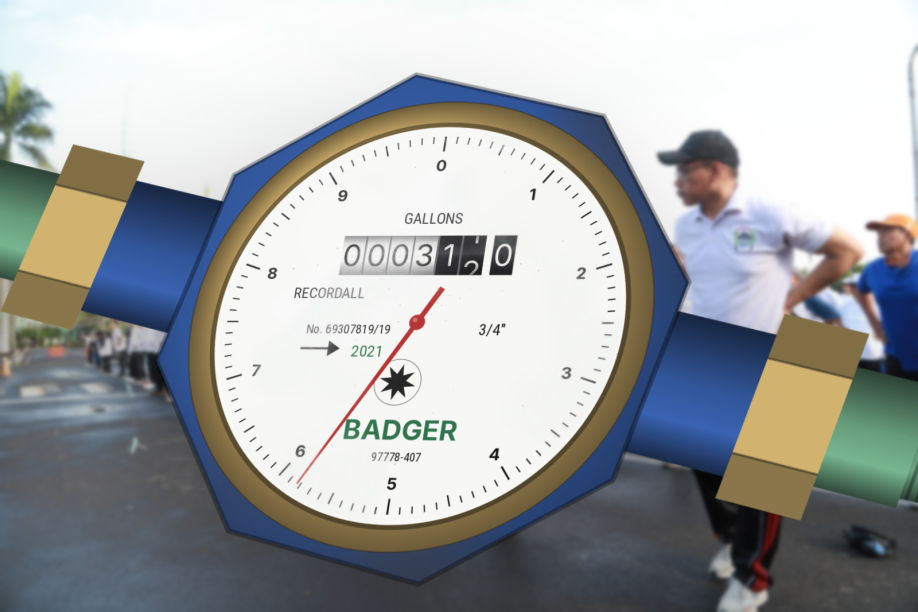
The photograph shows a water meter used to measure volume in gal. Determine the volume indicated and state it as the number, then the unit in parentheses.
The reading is 3115.8 (gal)
